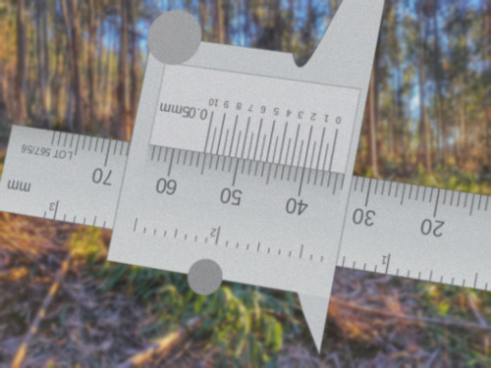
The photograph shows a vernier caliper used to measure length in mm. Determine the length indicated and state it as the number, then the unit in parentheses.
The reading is 36.2 (mm)
